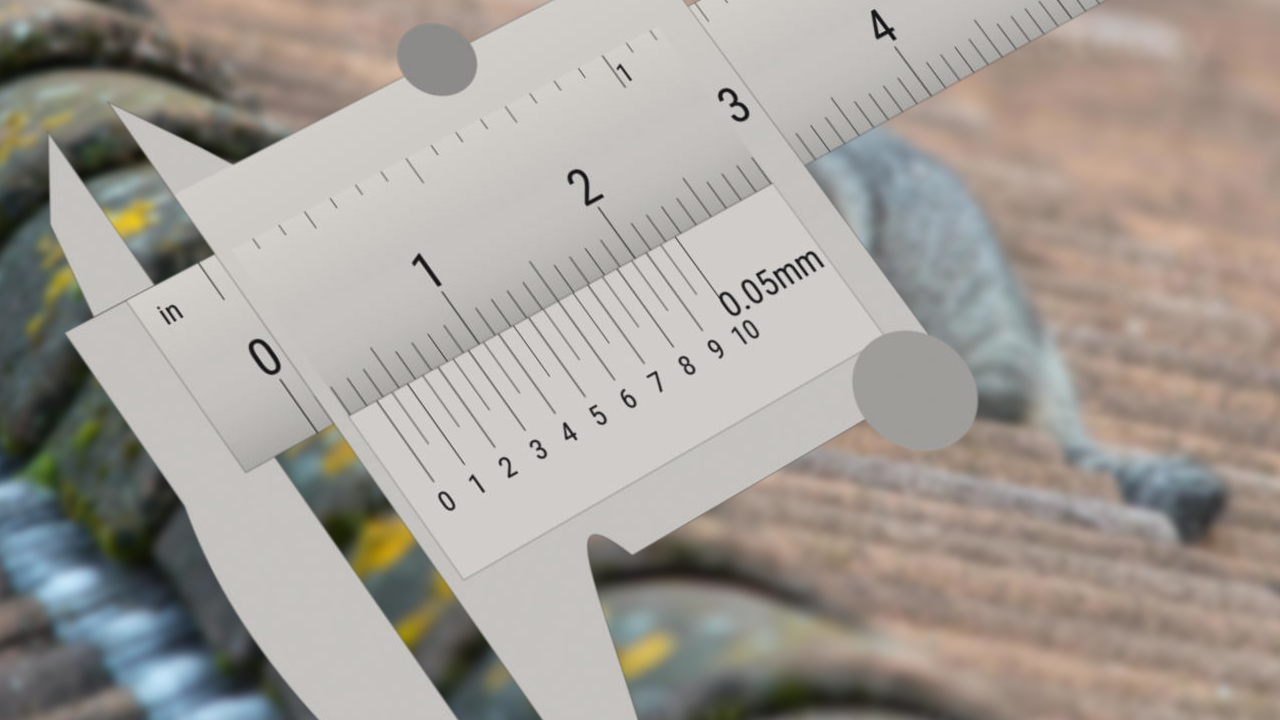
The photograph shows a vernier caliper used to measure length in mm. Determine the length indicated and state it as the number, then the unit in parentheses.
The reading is 3.6 (mm)
